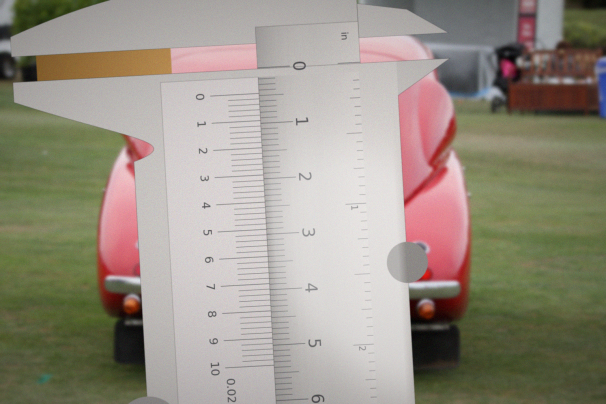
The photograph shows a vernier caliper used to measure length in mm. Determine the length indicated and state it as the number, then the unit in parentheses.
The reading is 4.6 (mm)
